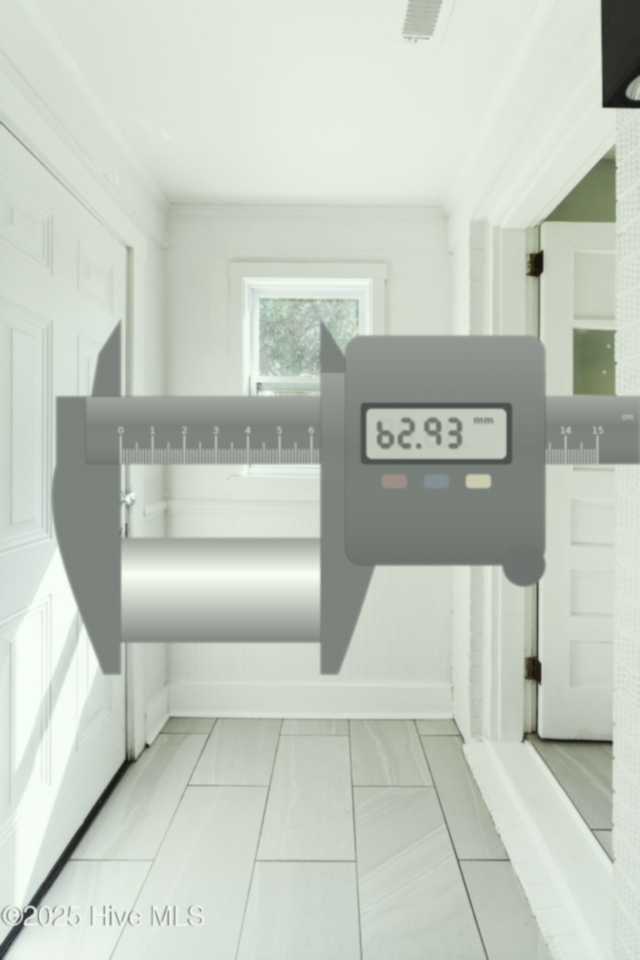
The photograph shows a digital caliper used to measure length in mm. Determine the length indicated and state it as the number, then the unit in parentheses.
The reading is 62.93 (mm)
